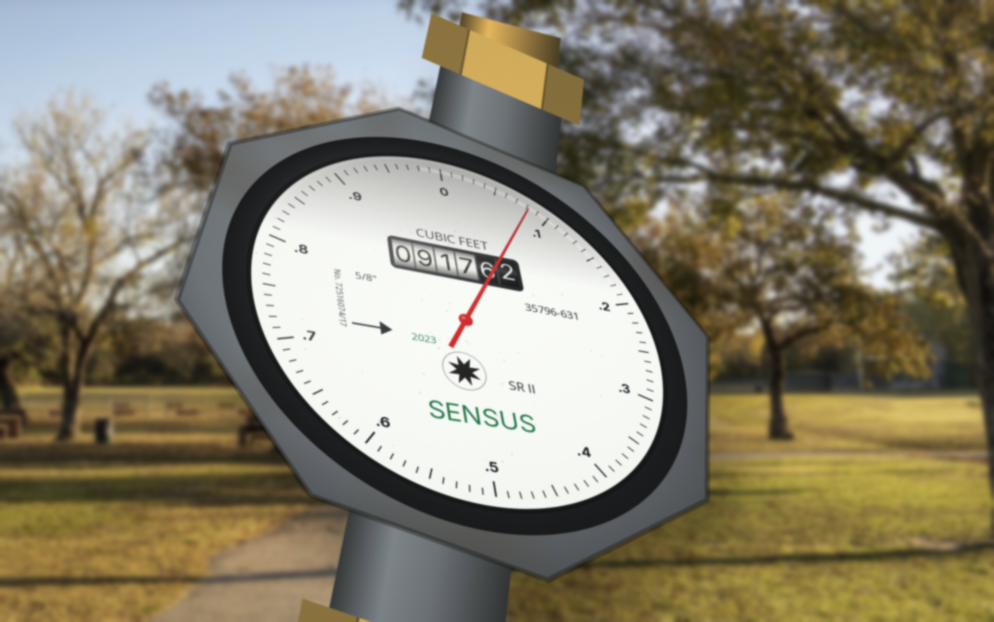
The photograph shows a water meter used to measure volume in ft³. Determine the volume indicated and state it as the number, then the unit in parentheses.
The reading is 91762.08 (ft³)
